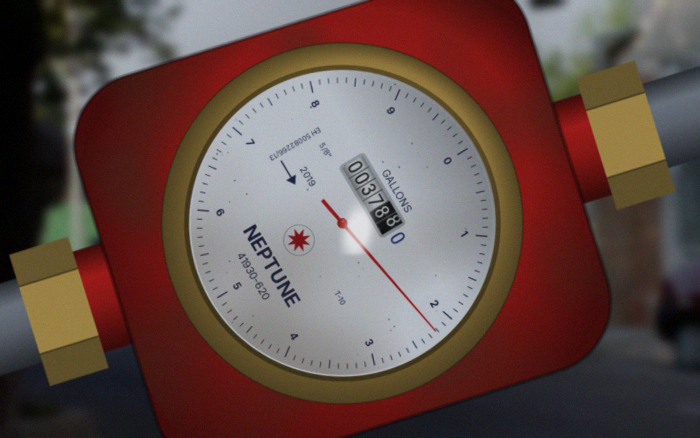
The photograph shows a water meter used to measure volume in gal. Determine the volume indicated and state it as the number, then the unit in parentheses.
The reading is 37882.2 (gal)
